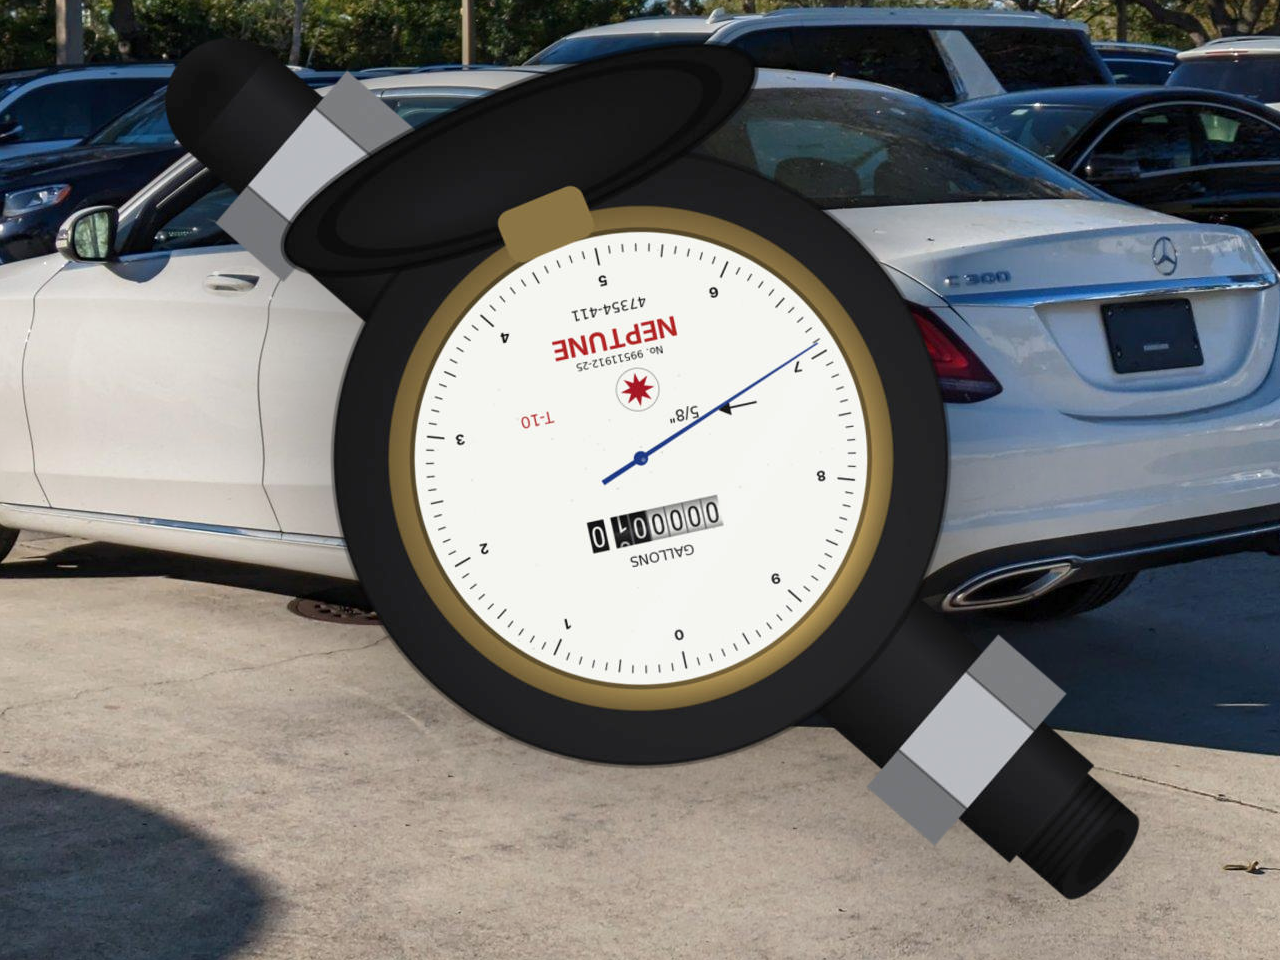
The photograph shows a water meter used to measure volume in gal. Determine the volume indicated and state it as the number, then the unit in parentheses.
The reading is 6.9 (gal)
